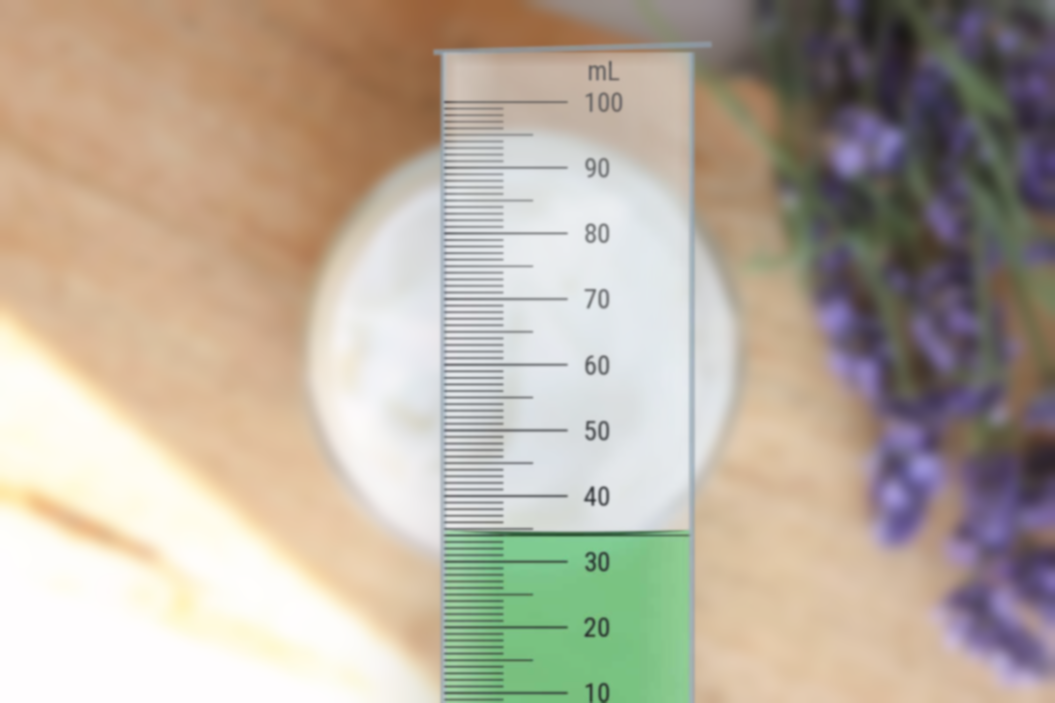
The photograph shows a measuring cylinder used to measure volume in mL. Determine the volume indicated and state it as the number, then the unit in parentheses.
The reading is 34 (mL)
